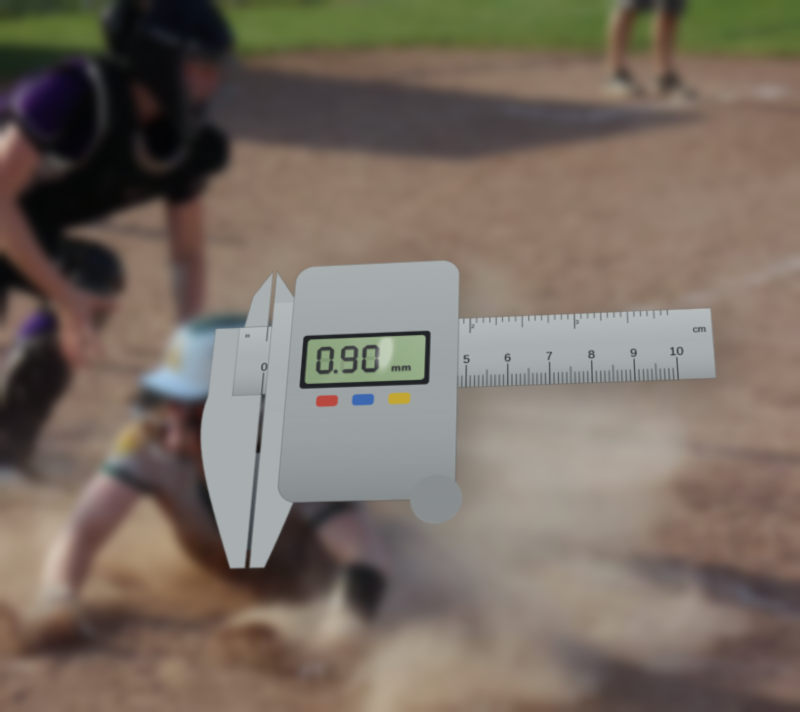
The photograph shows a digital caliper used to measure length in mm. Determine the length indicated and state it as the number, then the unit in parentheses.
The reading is 0.90 (mm)
